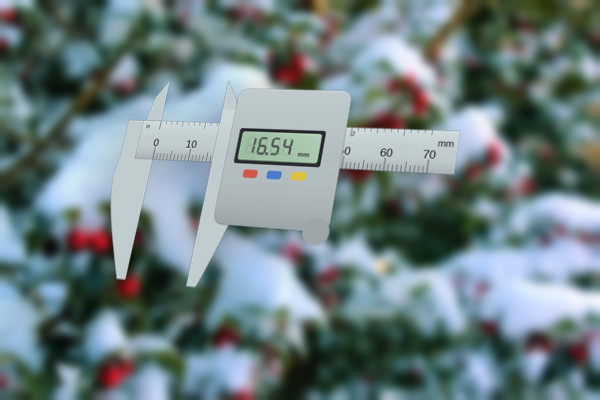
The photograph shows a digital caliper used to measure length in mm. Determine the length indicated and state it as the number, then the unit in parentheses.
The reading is 16.54 (mm)
